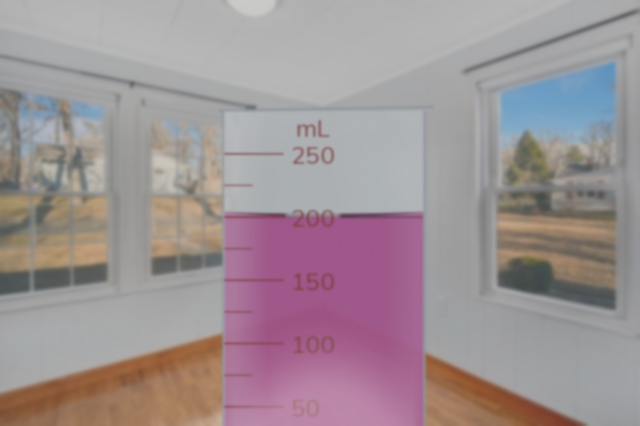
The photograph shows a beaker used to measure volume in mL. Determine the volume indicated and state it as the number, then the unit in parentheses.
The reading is 200 (mL)
